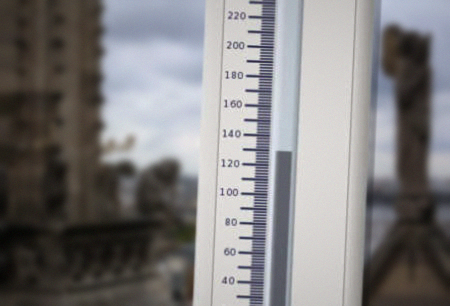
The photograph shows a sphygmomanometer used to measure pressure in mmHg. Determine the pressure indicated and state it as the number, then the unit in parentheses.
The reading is 130 (mmHg)
